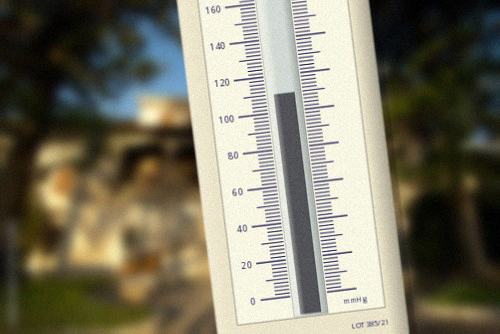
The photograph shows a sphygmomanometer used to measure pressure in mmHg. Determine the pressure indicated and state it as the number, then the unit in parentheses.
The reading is 110 (mmHg)
